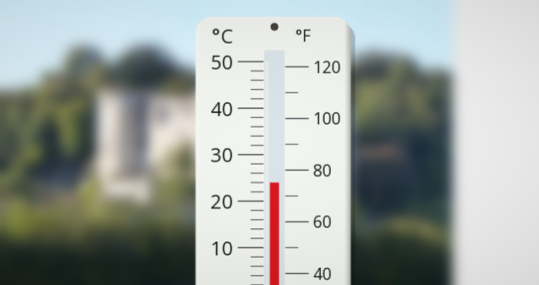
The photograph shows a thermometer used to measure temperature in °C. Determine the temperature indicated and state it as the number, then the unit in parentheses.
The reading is 24 (°C)
